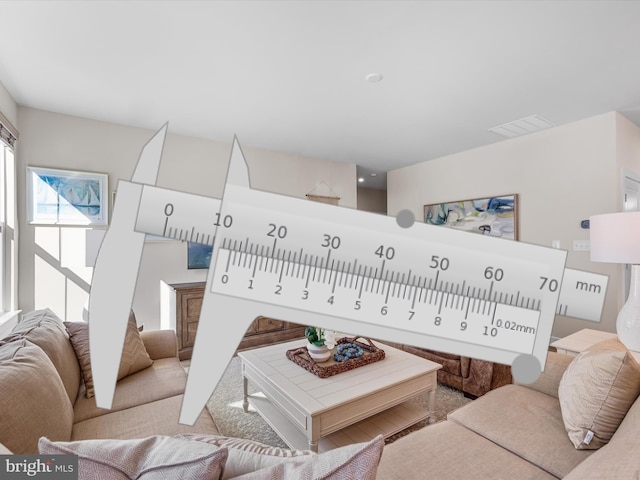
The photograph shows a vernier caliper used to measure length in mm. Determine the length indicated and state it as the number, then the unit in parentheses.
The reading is 12.4 (mm)
